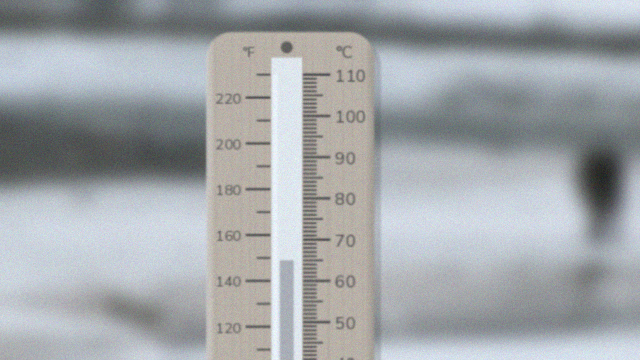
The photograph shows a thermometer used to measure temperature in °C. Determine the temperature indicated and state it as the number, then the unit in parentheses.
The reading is 65 (°C)
